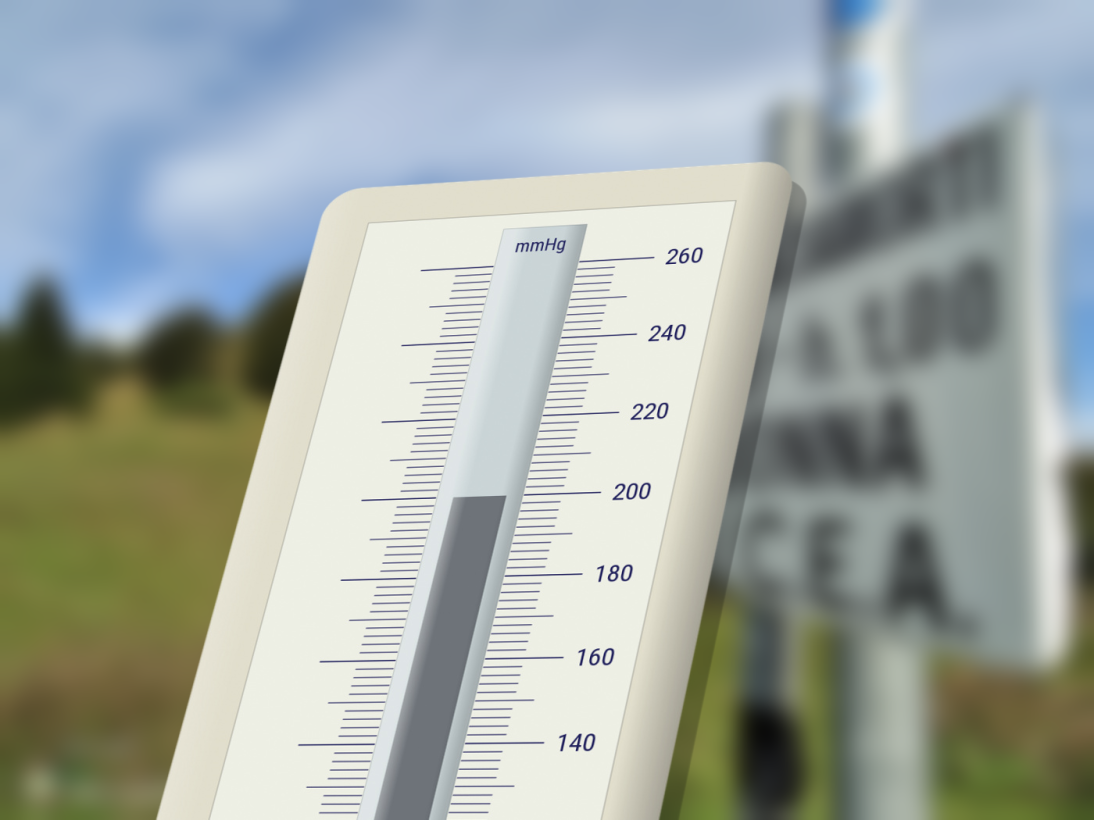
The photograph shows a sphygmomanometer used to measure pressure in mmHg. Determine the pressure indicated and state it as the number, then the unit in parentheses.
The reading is 200 (mmHg)
